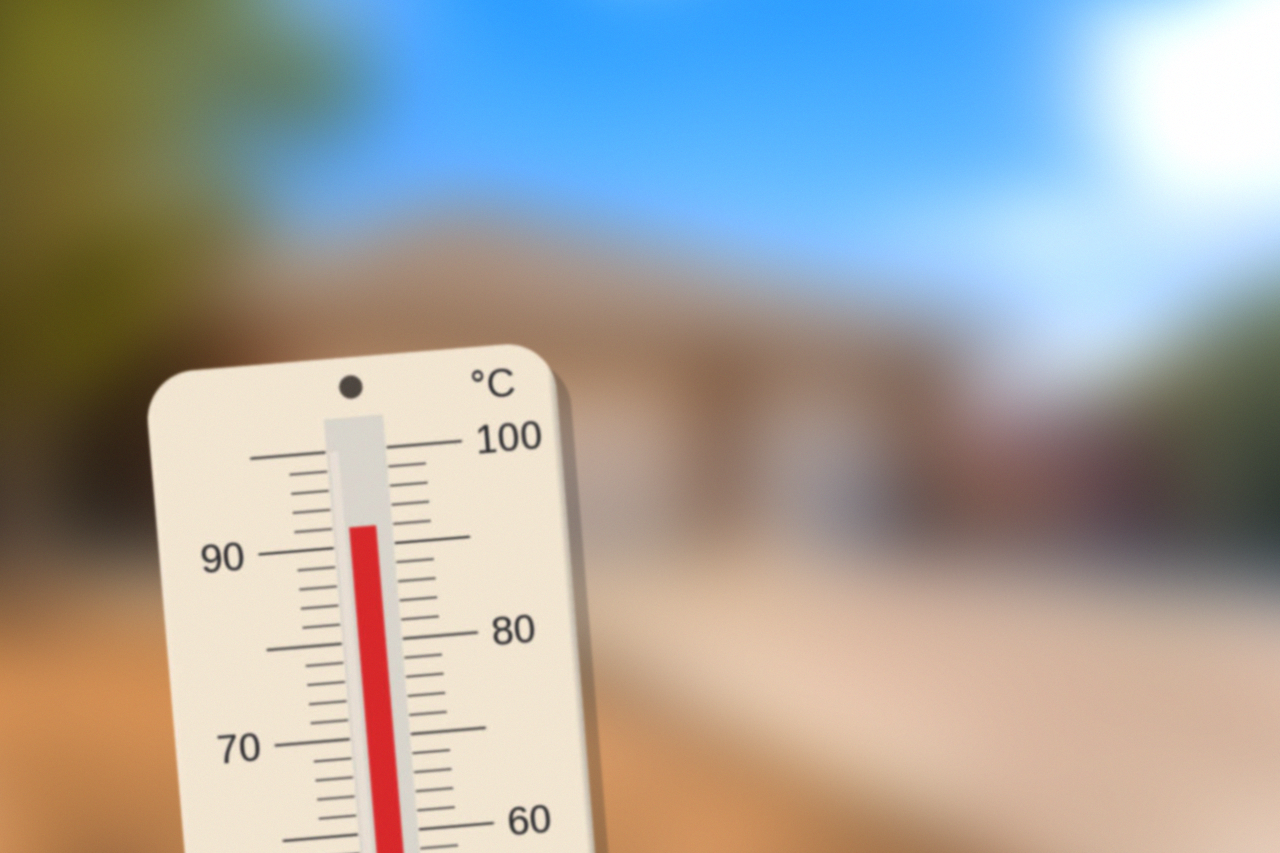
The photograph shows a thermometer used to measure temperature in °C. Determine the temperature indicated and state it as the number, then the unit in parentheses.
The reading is 92 (°C)
